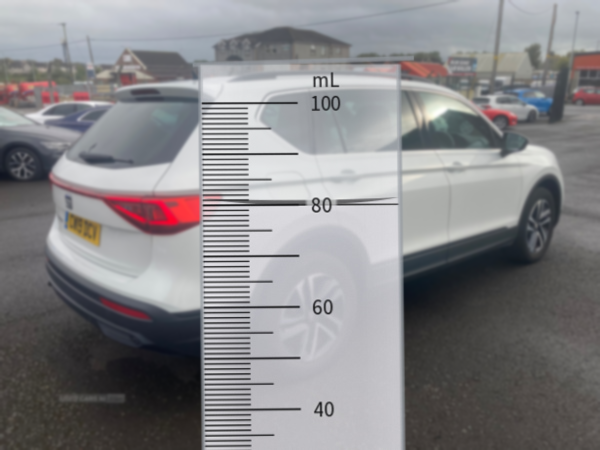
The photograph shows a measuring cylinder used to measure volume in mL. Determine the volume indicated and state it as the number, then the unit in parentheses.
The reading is 80 (mL)
